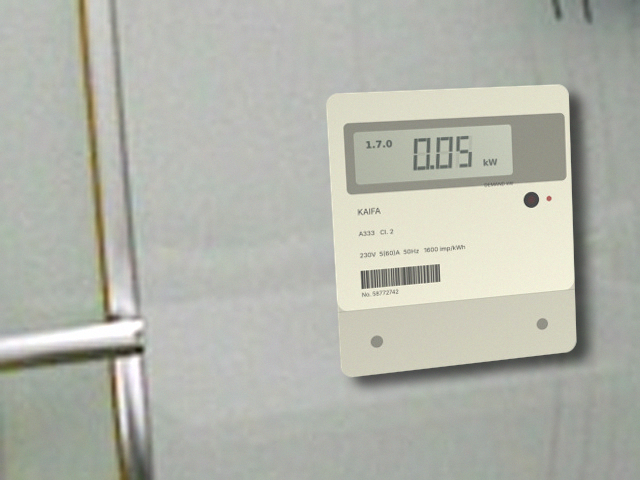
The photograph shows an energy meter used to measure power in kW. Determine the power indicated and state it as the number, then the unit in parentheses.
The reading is 0.05 (kW)
